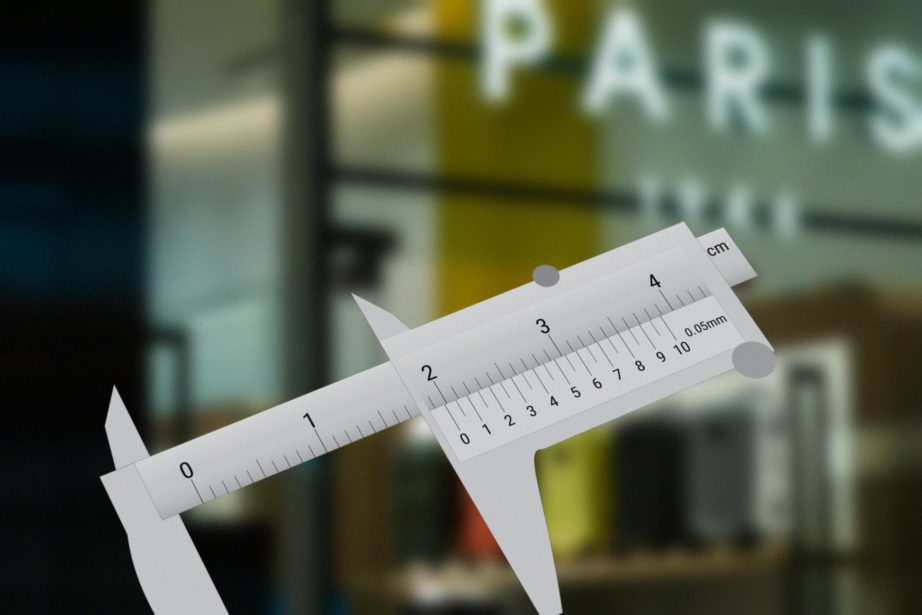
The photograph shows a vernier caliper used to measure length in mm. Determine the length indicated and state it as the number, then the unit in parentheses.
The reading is 19.8 (mm)
